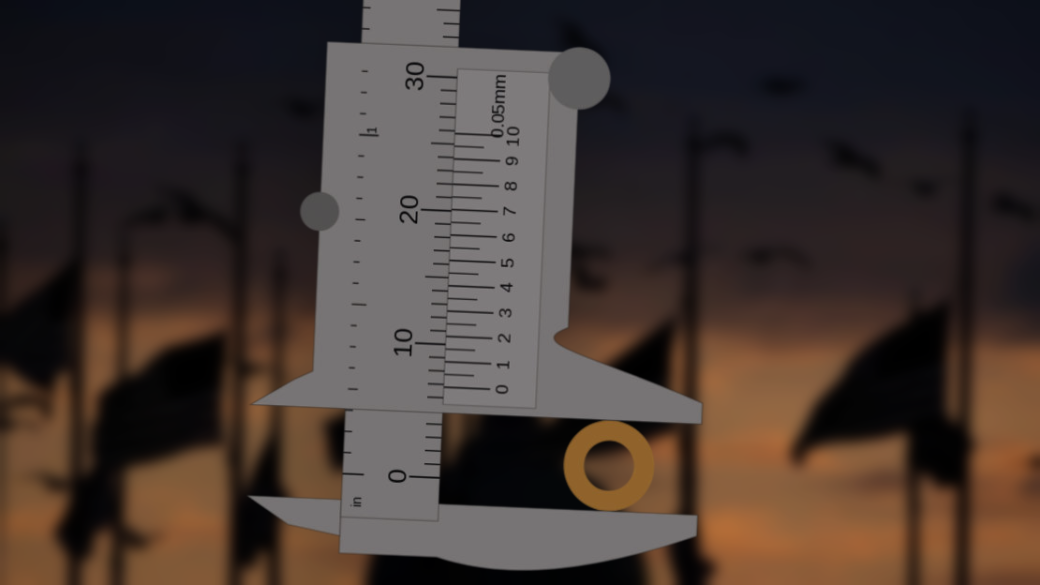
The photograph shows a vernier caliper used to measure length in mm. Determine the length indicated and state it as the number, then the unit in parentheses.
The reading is 6.8 (mm)
